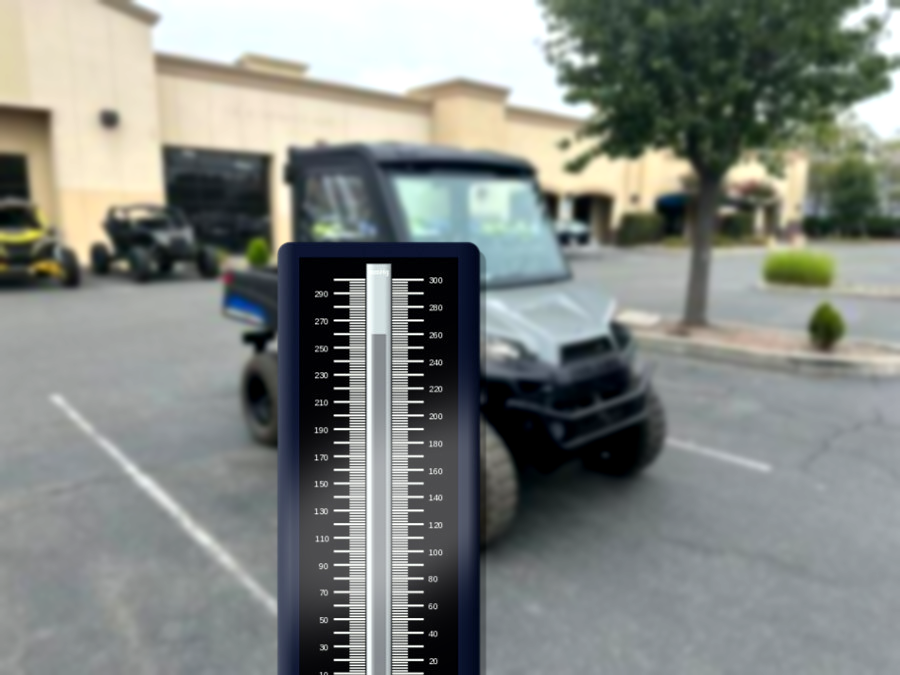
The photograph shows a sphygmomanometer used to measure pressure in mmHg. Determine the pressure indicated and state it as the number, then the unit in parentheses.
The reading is 260 (mmHg)
